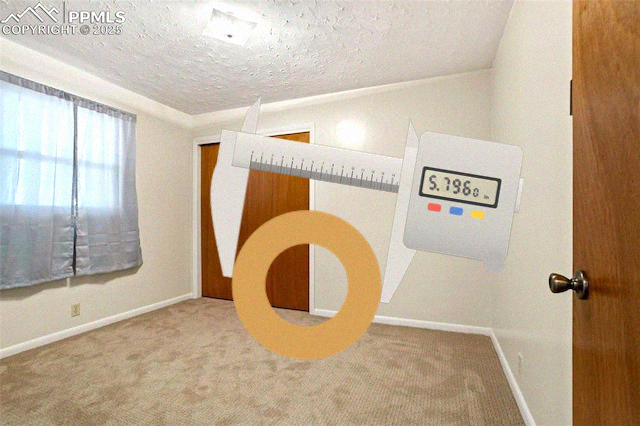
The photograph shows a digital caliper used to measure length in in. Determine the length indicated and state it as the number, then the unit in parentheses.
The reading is 5.7960 (in)
